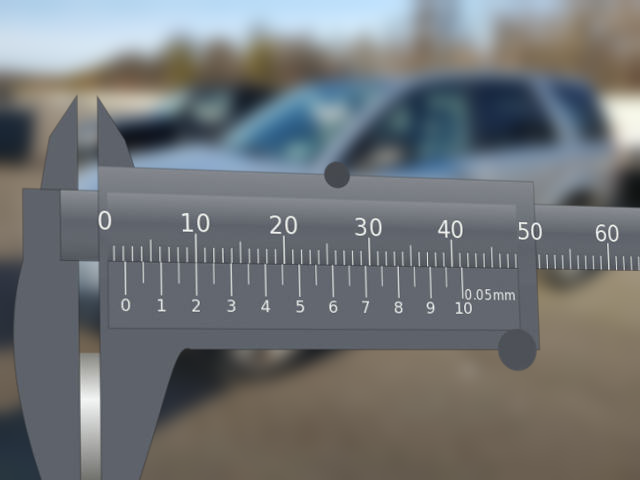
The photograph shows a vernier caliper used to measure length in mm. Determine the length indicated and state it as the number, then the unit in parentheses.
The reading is 2.2 (mm)
